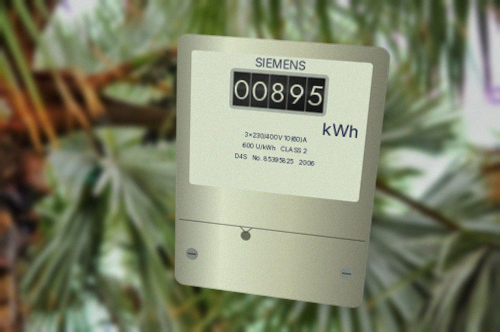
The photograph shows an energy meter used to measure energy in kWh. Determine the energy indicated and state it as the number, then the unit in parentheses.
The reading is 895 (kWh)
